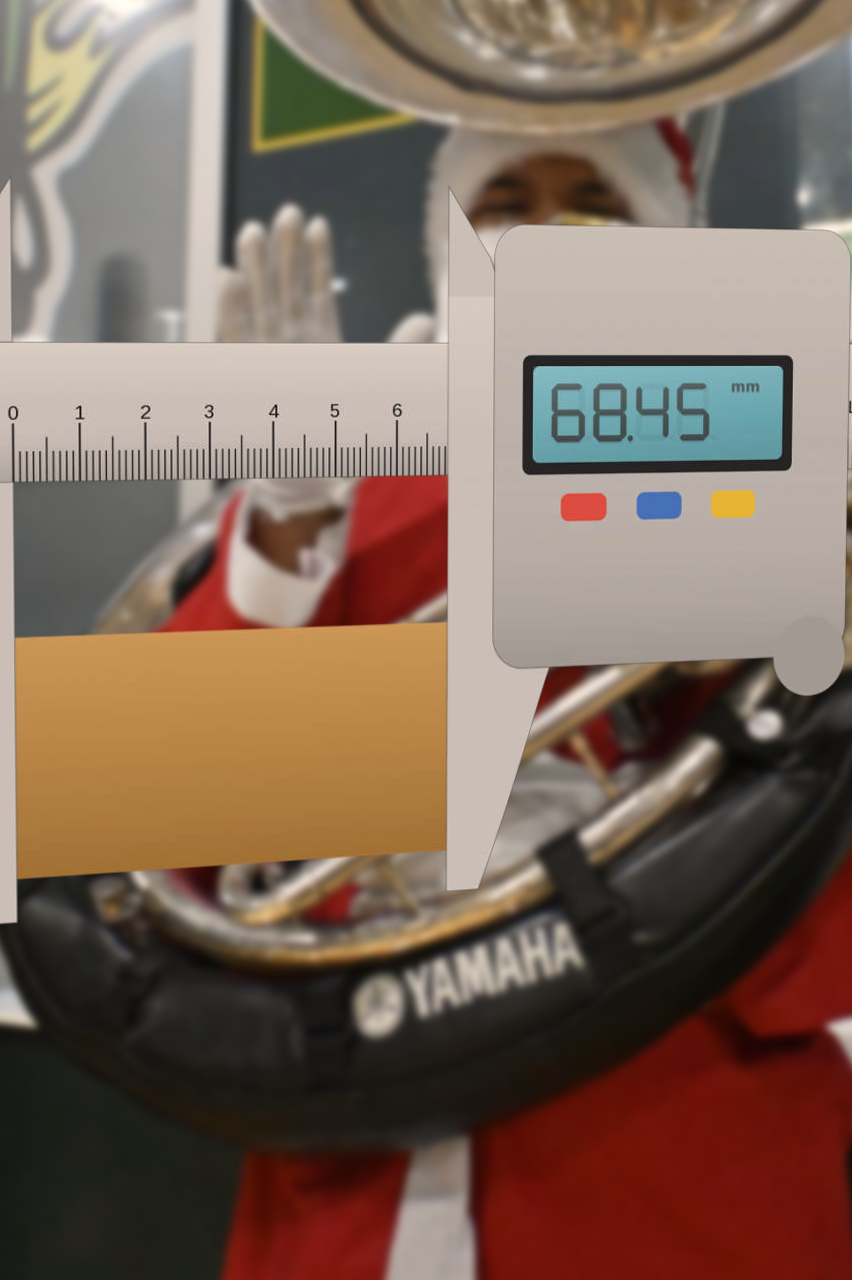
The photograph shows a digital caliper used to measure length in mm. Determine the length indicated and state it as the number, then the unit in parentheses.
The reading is 68.45 (mm)
